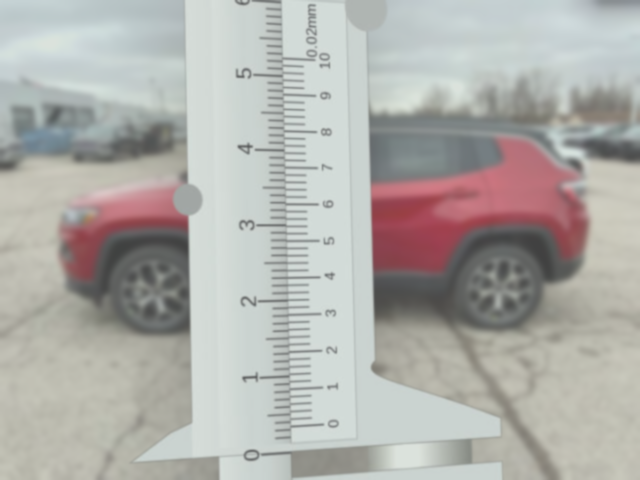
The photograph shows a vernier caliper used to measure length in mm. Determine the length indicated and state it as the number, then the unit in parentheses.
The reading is 3.4 (mm)
